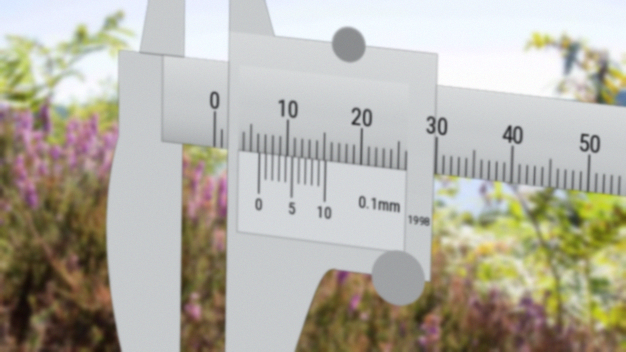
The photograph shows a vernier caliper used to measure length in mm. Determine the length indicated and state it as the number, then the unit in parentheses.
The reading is 6.2 (mm)
